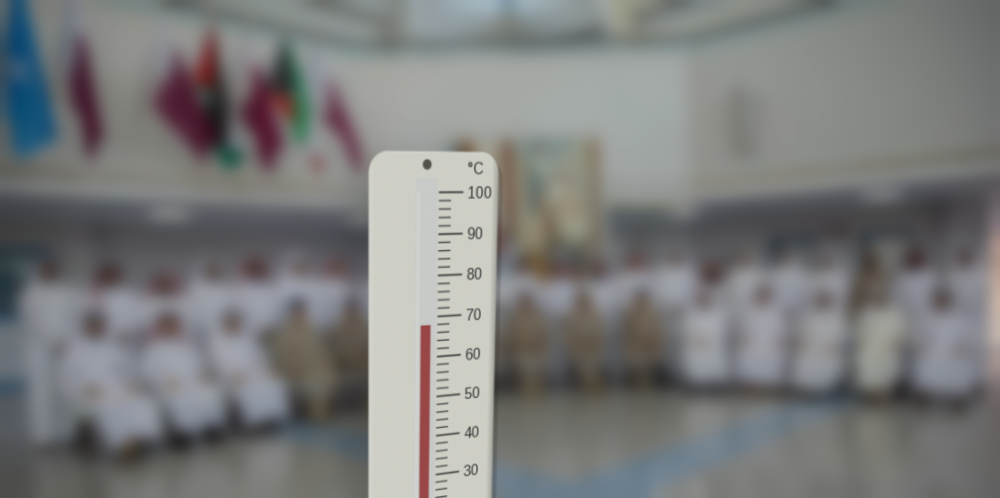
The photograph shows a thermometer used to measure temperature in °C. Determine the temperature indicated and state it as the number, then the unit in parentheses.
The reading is 68 (°C)
